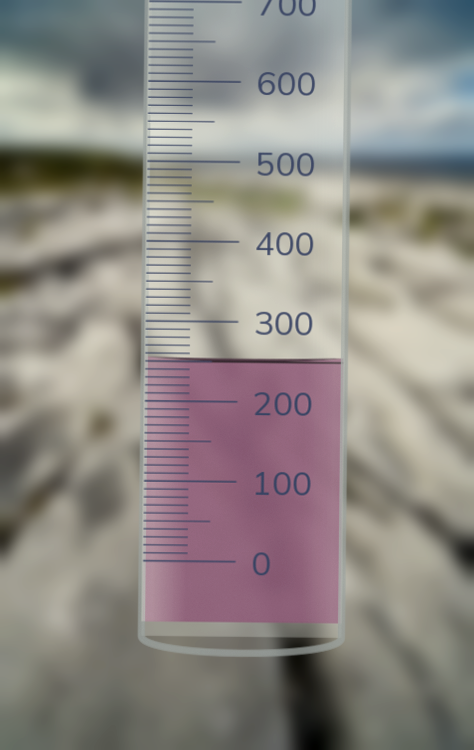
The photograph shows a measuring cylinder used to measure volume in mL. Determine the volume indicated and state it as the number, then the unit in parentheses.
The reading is 250 (mL)
